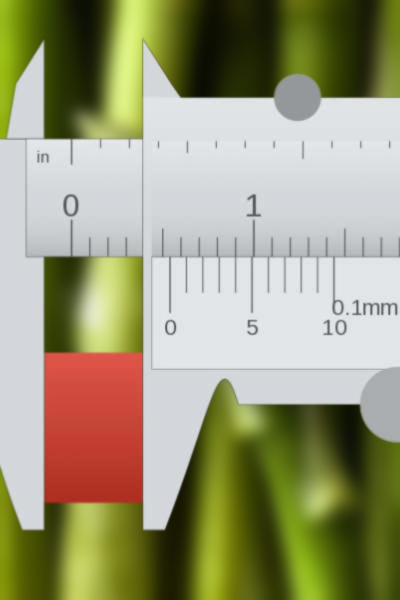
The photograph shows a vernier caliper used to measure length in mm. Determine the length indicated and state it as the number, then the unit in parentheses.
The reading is 5.4 (mm)
